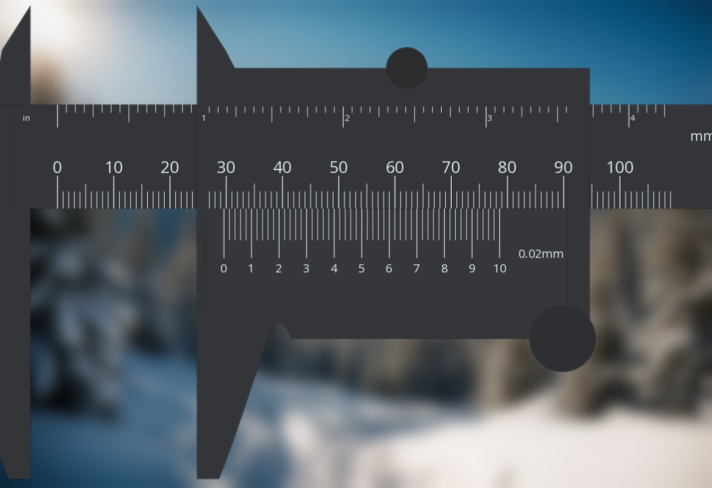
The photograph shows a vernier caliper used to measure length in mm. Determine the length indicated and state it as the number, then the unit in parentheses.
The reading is 29.6 (mm)
